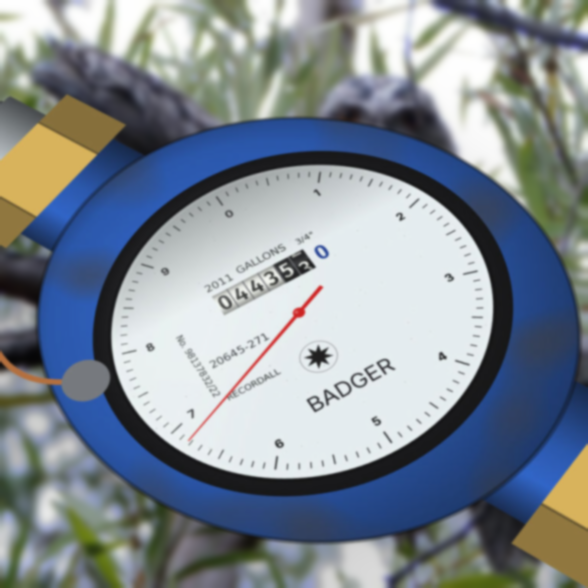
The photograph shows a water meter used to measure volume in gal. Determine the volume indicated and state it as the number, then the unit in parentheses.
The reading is 443526.8 (gal)
